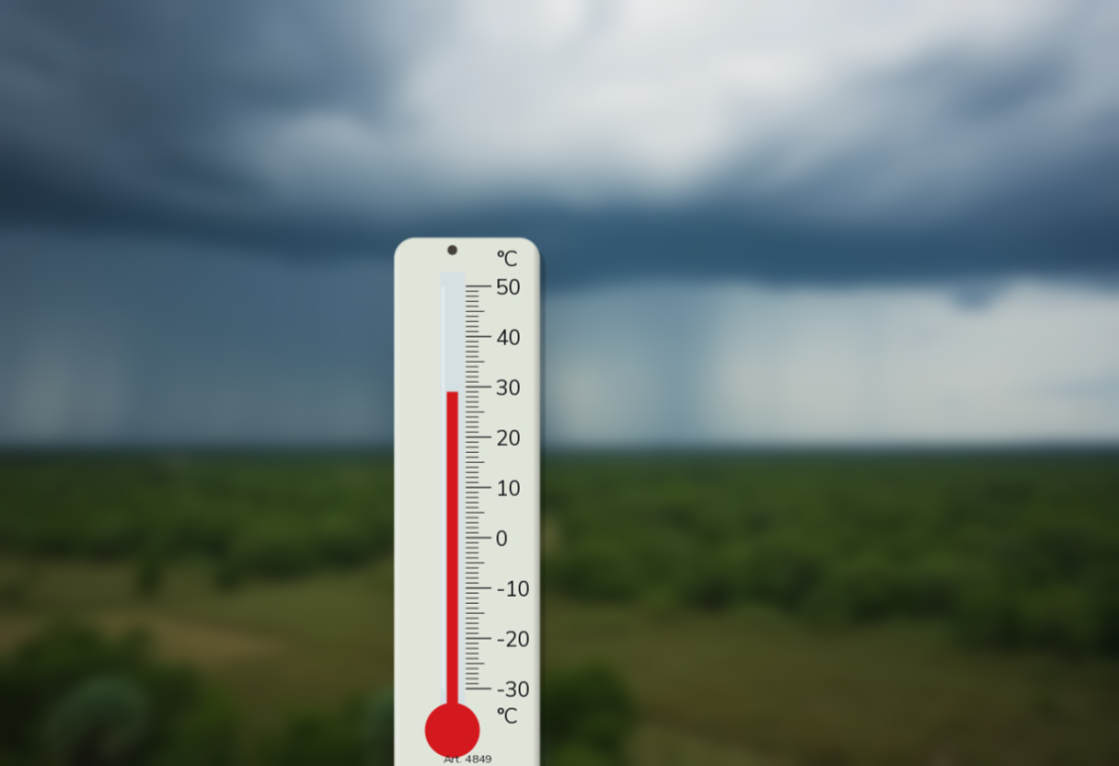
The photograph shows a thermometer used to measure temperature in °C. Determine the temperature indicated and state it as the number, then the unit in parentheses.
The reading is 29 (°C)
